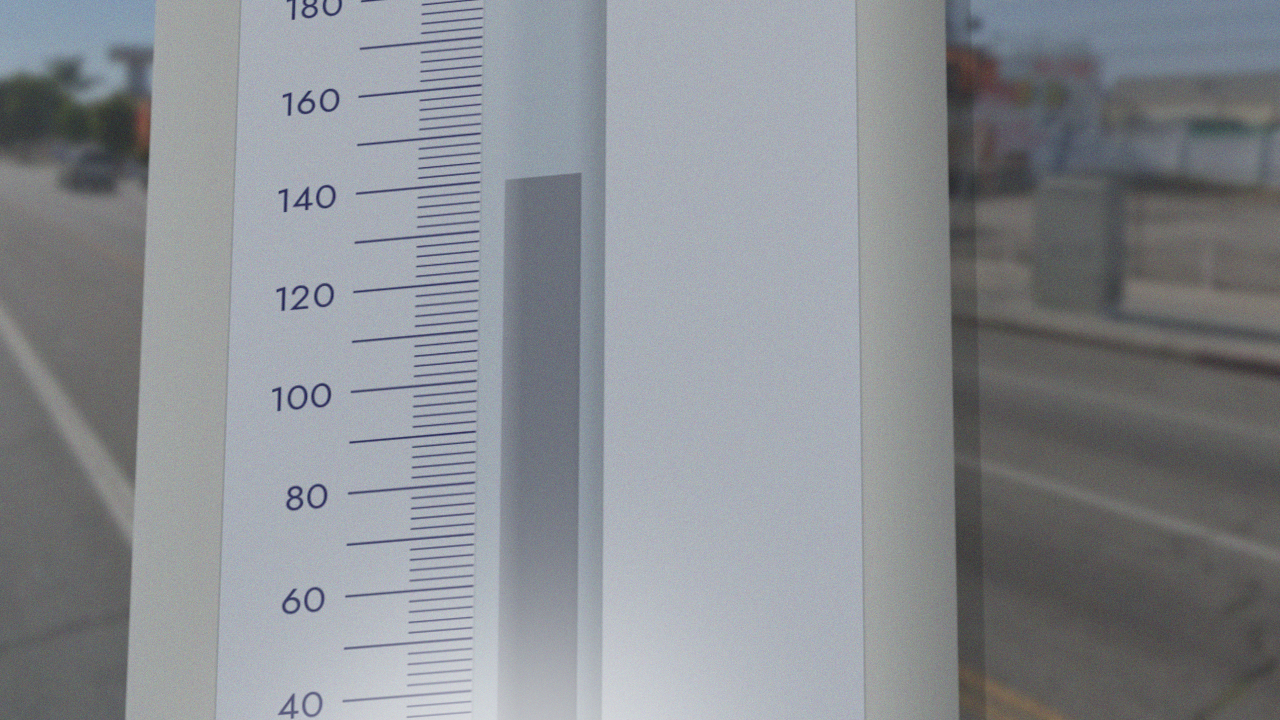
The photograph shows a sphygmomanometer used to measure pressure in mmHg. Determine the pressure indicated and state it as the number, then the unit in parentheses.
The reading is 140 (mmHg)
